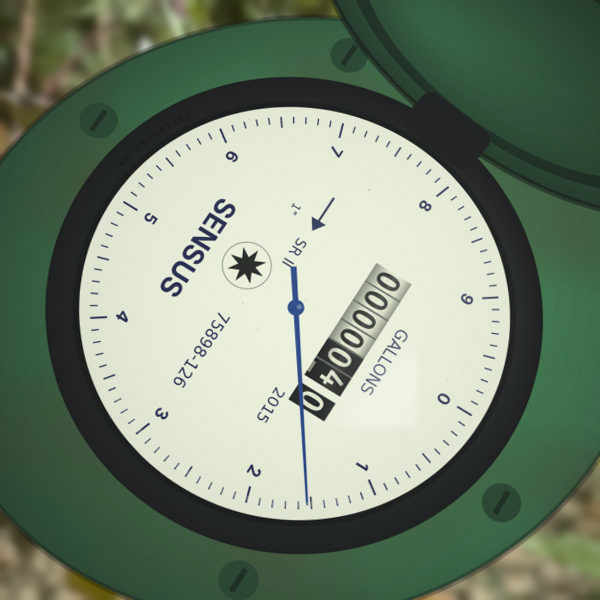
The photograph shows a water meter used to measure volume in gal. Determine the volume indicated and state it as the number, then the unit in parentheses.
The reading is 41.5 (gal)
